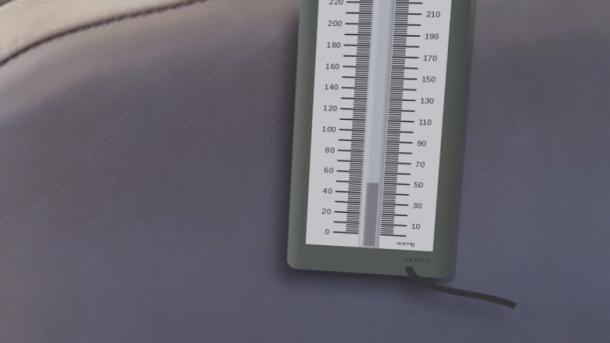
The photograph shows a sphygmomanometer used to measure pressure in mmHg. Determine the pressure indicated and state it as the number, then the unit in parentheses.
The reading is 50 (mmHg)
